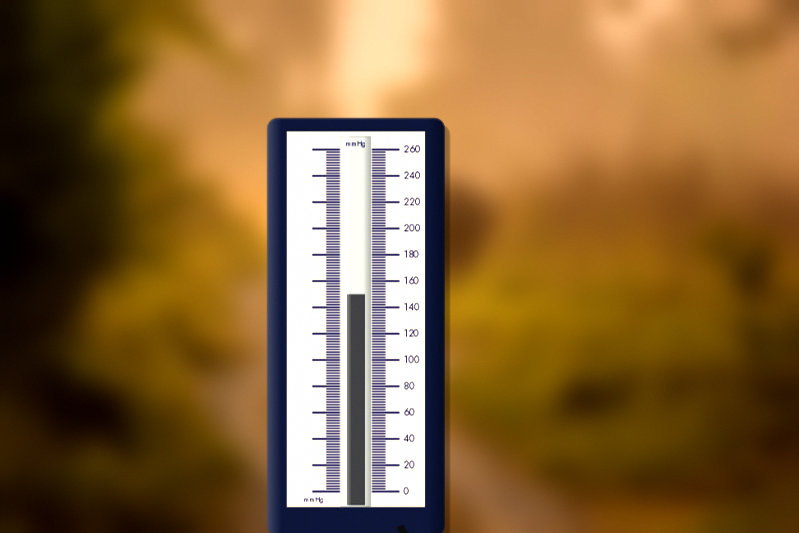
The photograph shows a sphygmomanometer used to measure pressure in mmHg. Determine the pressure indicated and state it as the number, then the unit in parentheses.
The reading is 150 (mmHg)
